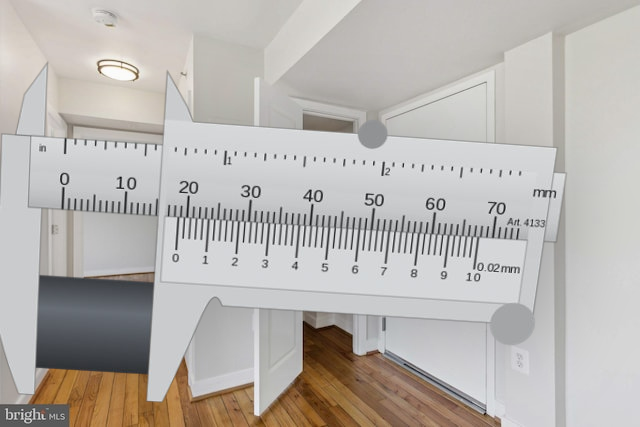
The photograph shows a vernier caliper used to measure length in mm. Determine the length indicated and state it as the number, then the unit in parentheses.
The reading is 18.6 (mm)
